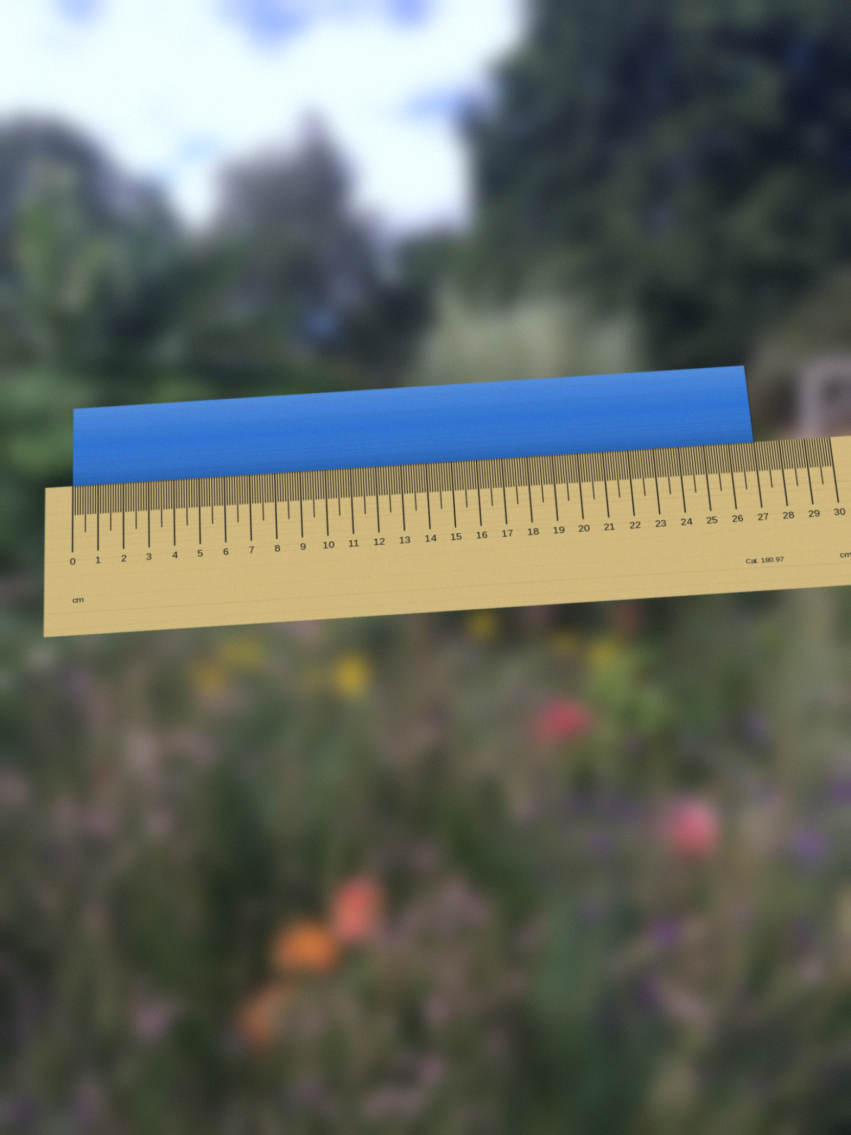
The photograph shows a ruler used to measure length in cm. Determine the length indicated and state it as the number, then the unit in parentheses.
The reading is 27 (cm)
